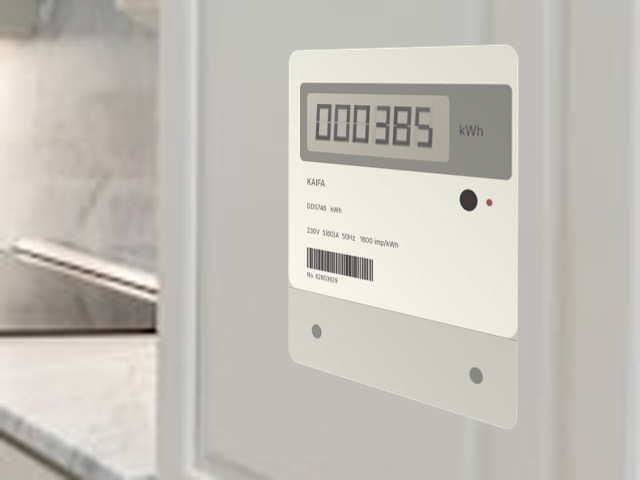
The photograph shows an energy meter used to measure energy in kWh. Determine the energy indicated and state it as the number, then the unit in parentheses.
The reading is 385 (kWh)
